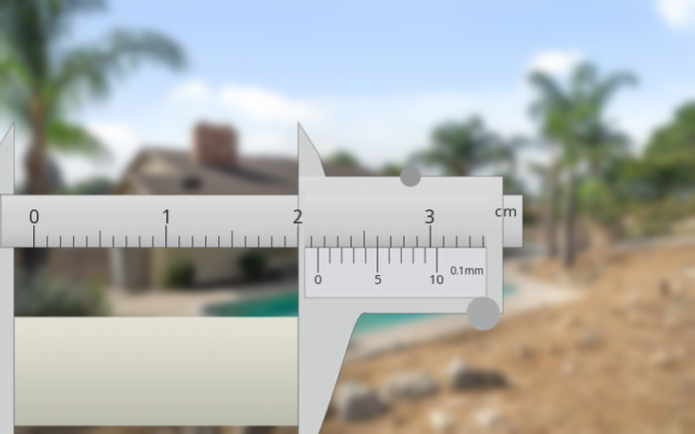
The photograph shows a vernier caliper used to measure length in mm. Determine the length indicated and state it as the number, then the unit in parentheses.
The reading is 21.5 (mm)
